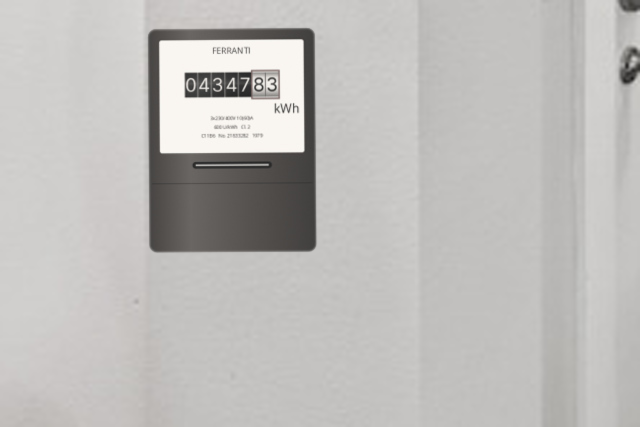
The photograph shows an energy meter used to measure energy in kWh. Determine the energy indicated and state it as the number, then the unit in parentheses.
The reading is 4347.83 (kWh)
